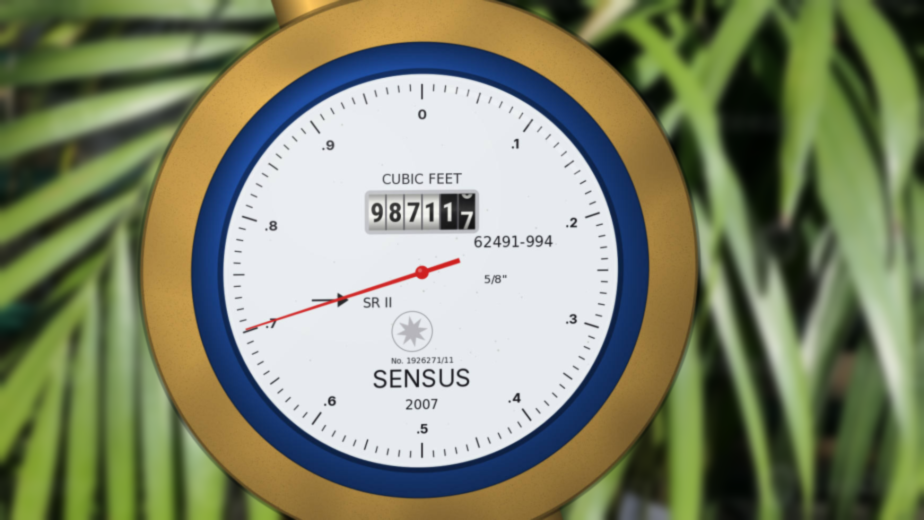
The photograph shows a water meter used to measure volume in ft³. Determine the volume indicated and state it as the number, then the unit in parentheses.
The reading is 987116.70 (ft³)
